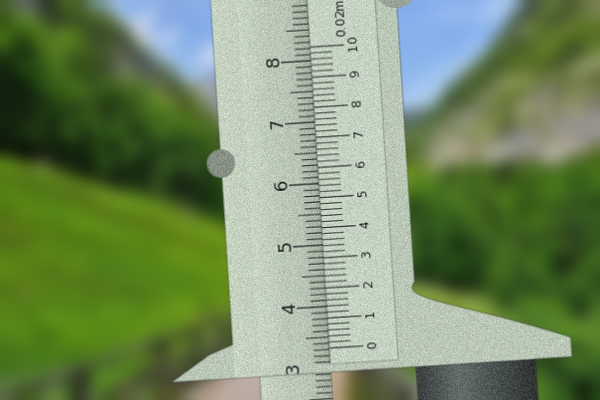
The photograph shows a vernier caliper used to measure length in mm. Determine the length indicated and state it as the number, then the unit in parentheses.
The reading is 33.2 (mm)
